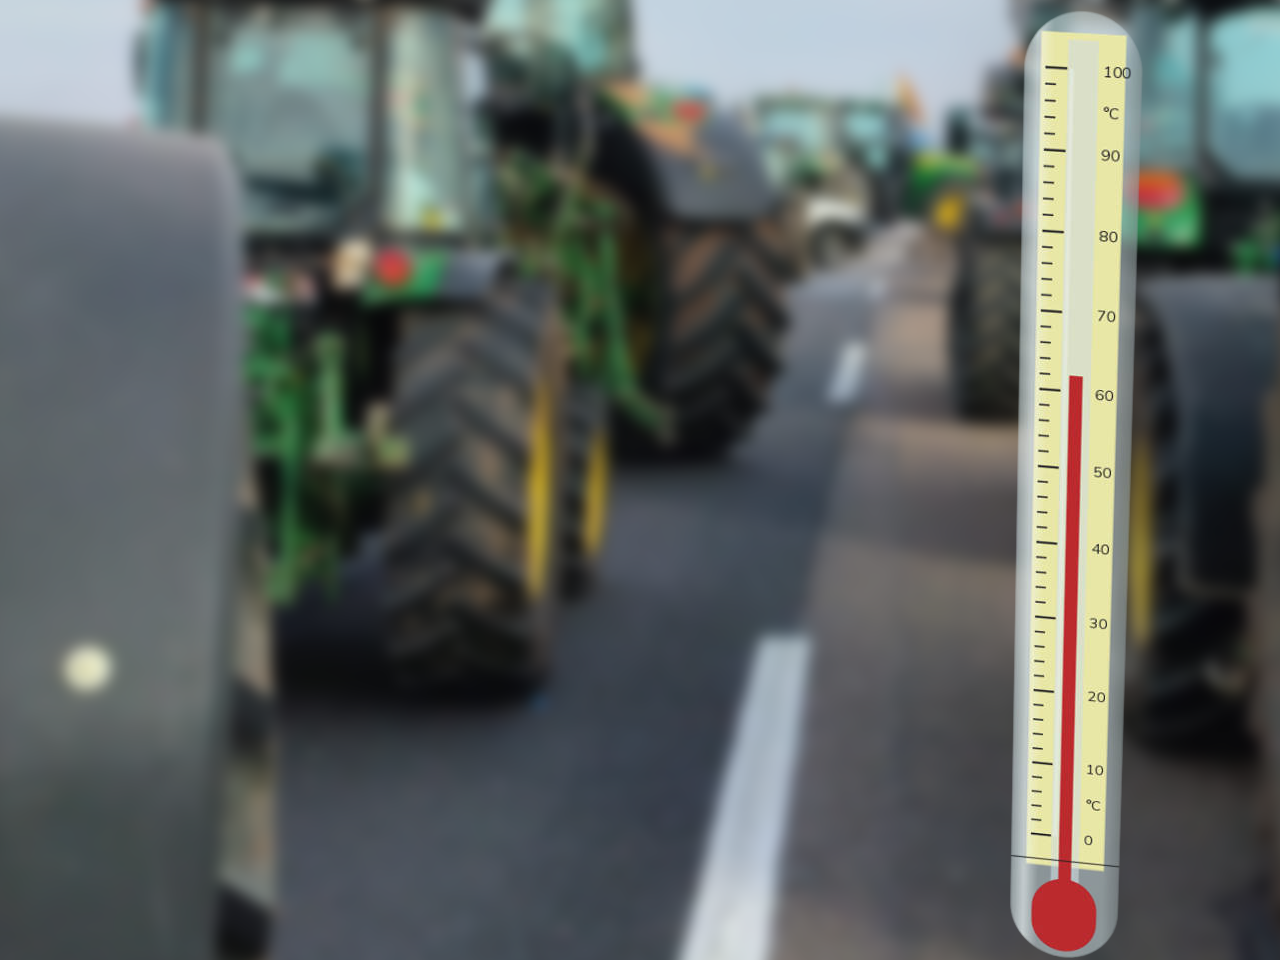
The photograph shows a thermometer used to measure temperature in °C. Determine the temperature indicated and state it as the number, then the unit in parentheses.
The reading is 62 (°C)
